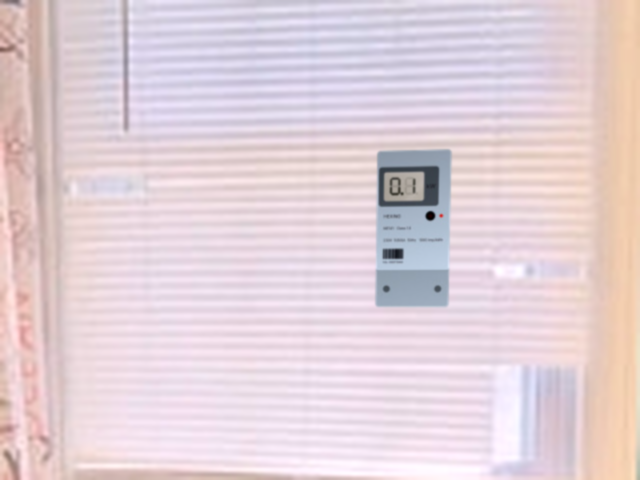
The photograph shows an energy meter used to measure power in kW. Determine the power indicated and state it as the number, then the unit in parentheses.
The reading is 0.1 (kW)
